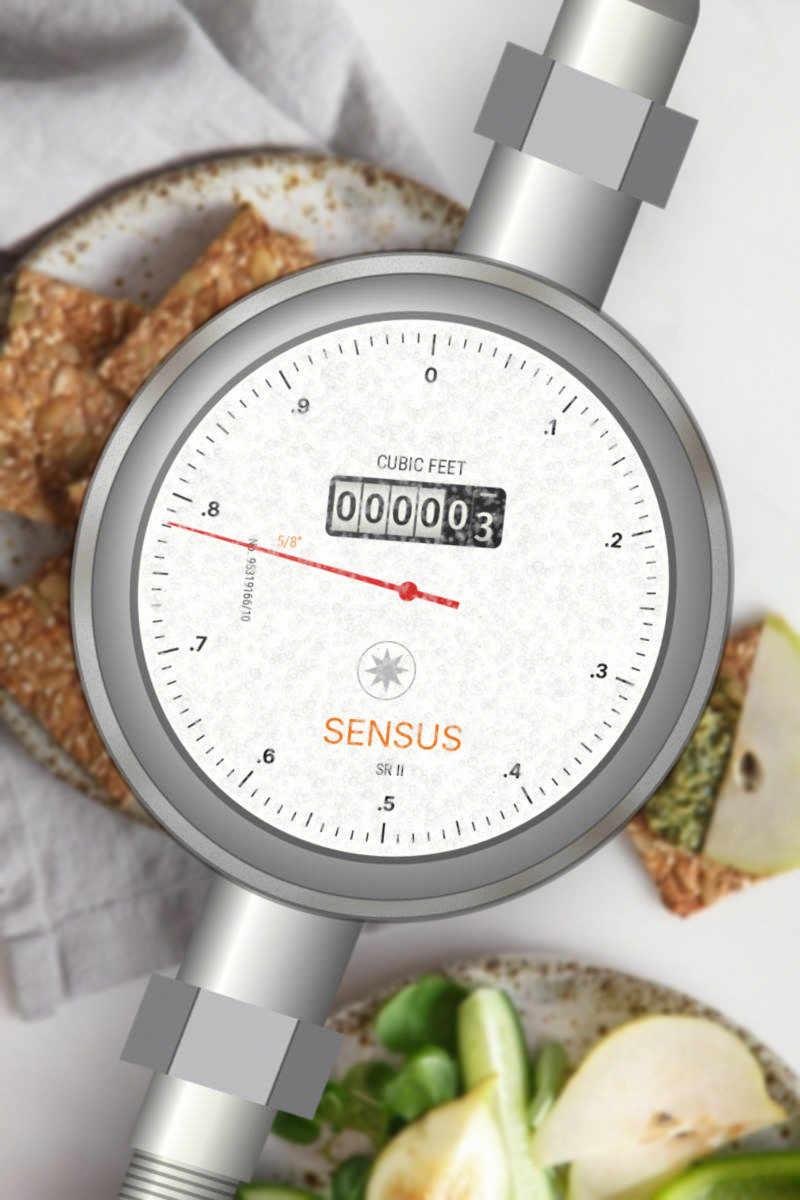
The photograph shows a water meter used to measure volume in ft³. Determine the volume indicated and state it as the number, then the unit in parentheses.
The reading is 2.78 (ft³)
